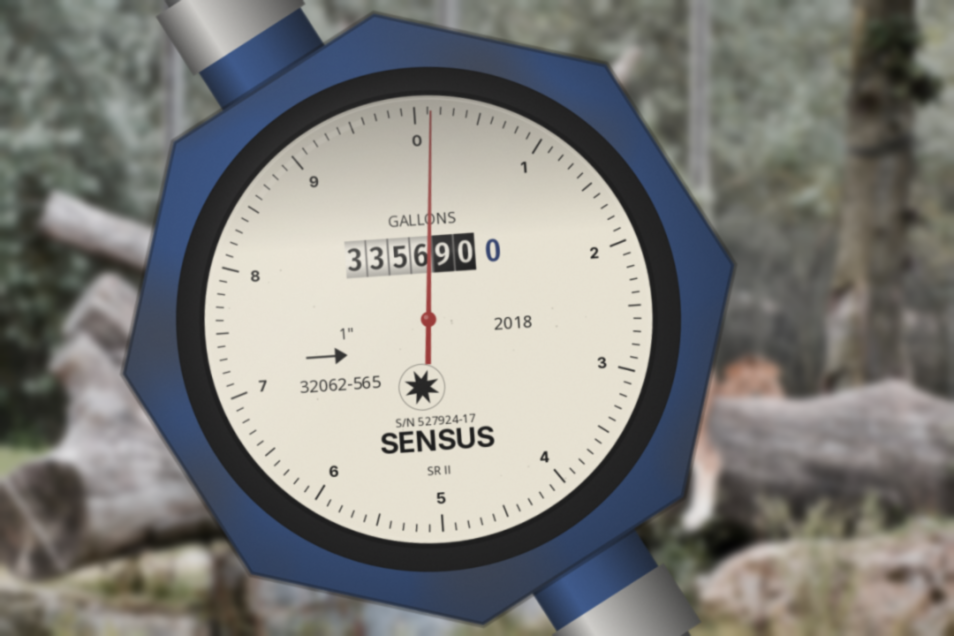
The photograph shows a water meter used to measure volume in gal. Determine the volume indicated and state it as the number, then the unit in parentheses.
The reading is 3356900.1 (gal)
